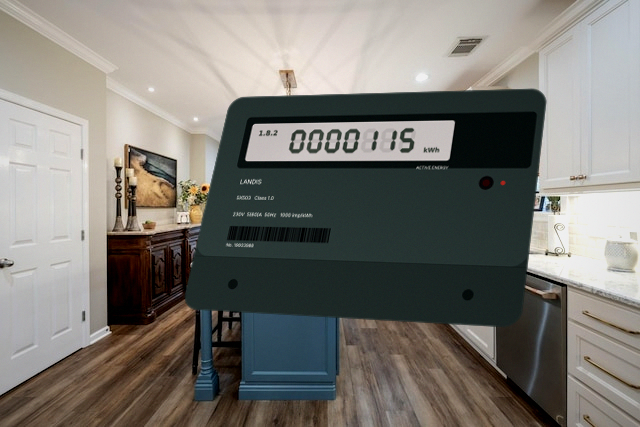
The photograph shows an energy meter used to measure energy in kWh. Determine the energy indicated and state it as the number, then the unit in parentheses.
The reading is 115 (kWh)
